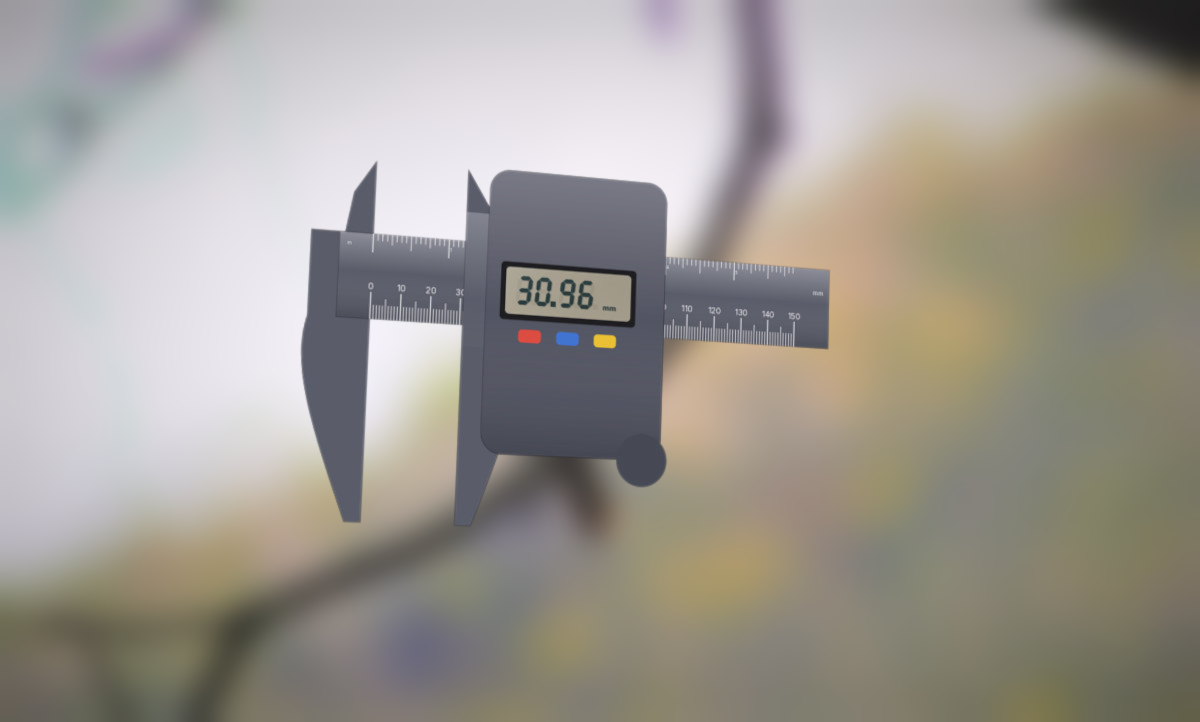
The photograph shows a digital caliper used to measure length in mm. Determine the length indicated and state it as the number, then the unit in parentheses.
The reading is 30.96 (mm)
